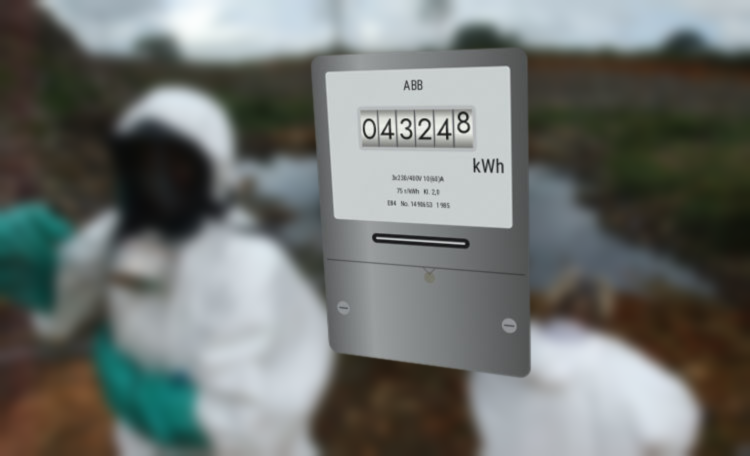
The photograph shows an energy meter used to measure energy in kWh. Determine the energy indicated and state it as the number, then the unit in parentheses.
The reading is 43248 (kWh)
